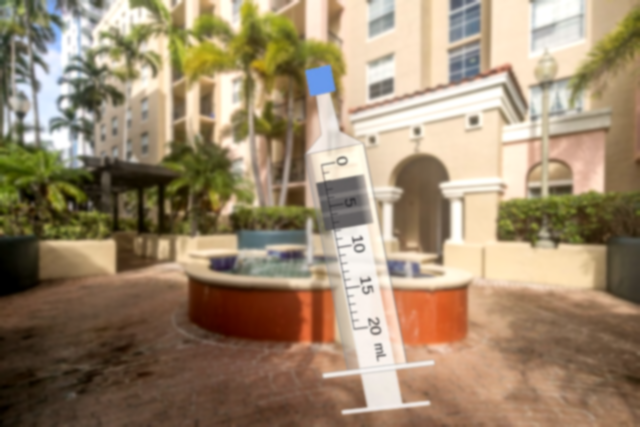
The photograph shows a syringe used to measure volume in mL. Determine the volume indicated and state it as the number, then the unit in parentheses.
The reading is 2 (mL)
